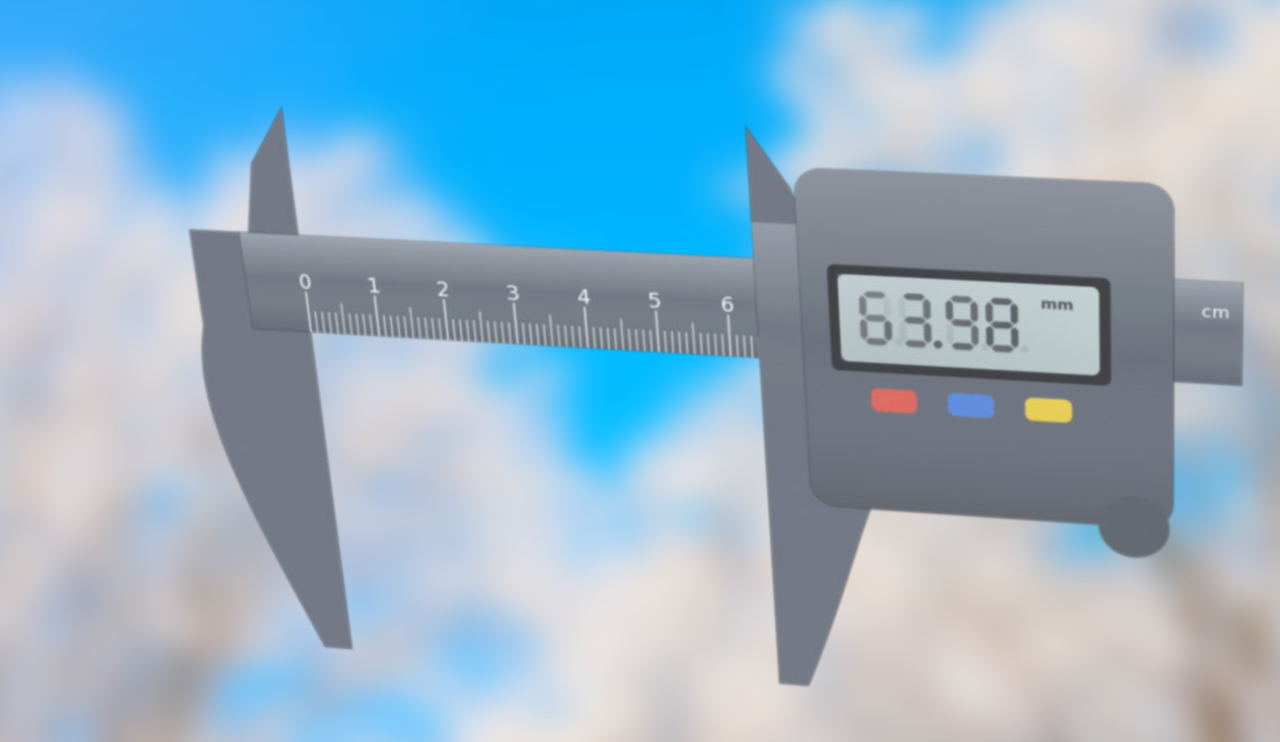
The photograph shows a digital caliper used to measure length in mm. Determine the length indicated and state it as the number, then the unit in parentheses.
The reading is 63.98 (mm)
